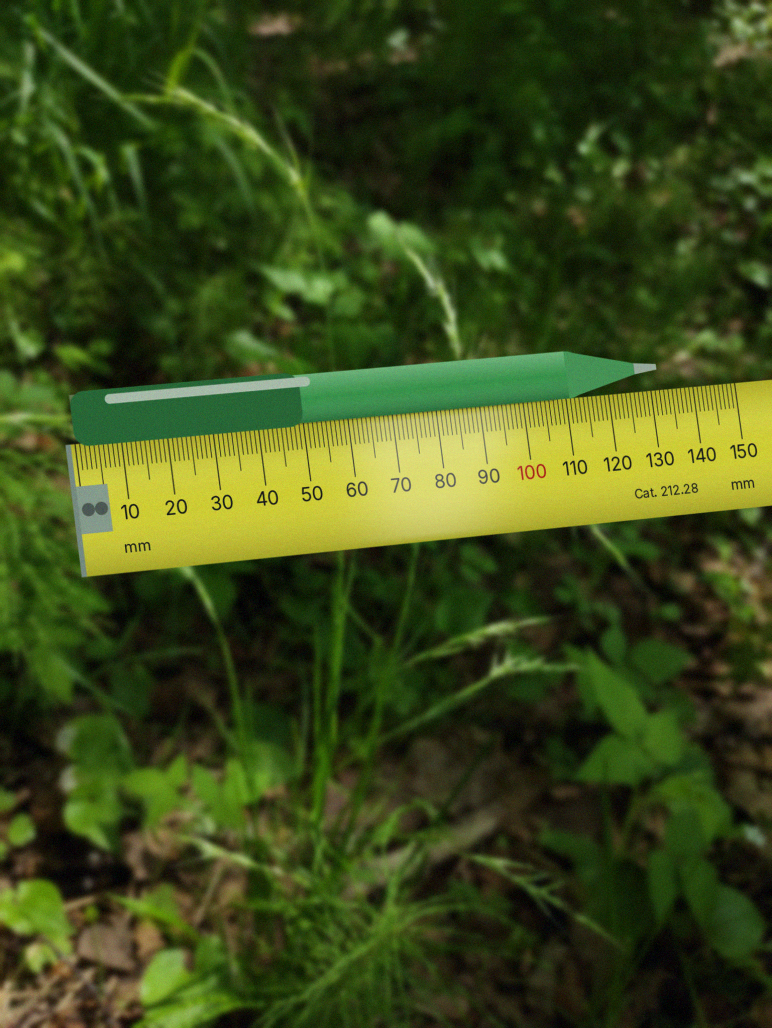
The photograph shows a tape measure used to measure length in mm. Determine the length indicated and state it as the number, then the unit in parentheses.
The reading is 132 (mm)
